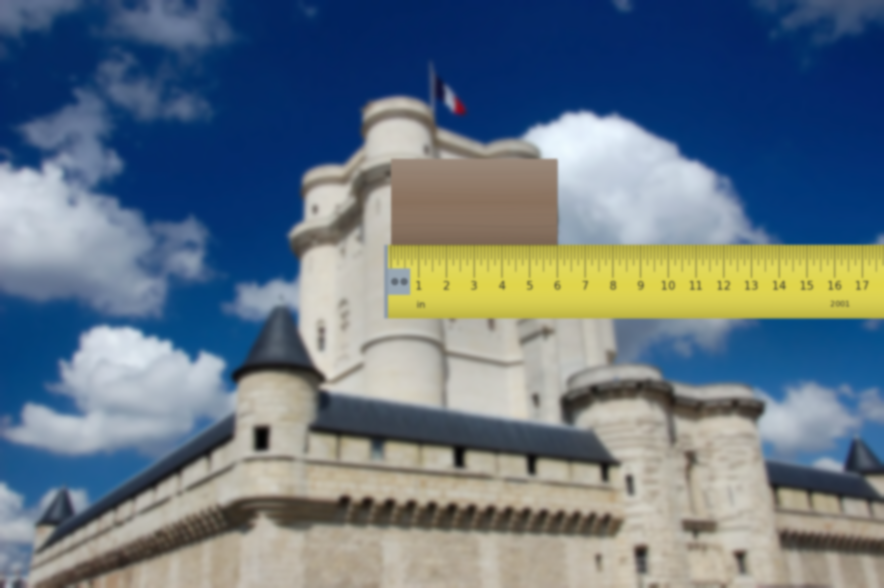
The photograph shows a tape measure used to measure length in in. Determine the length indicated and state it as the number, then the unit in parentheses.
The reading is 6 (in)
